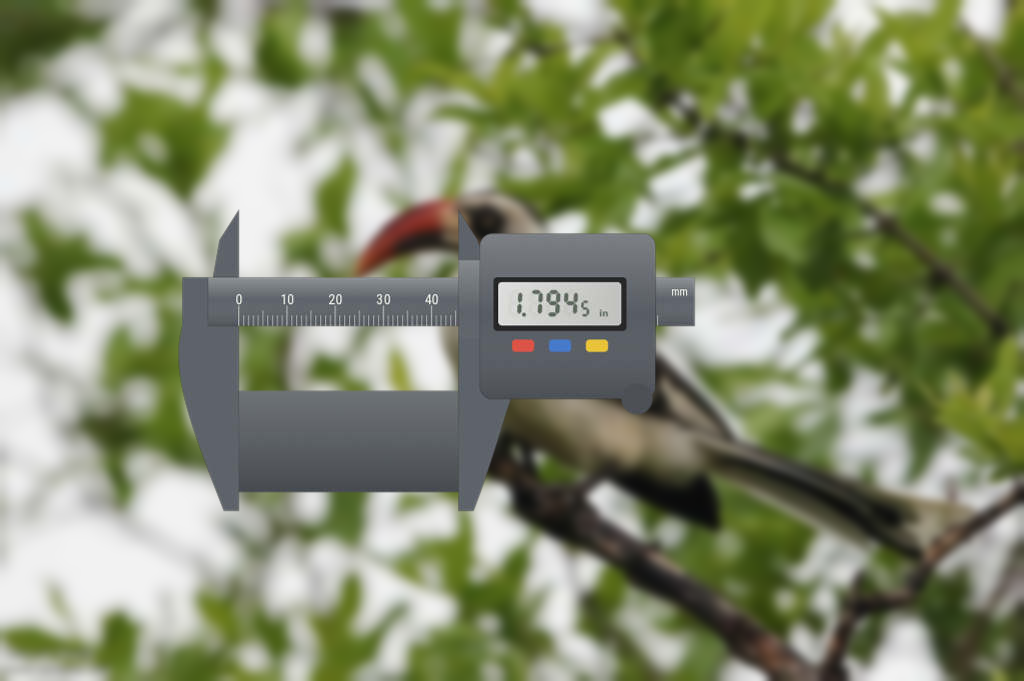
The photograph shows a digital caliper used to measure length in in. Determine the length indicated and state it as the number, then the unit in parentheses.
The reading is 1.7945 (in)
